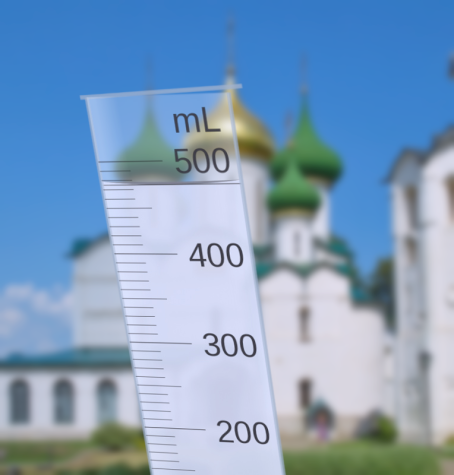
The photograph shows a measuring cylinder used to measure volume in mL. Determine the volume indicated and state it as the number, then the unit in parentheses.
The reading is 475 (mL)
